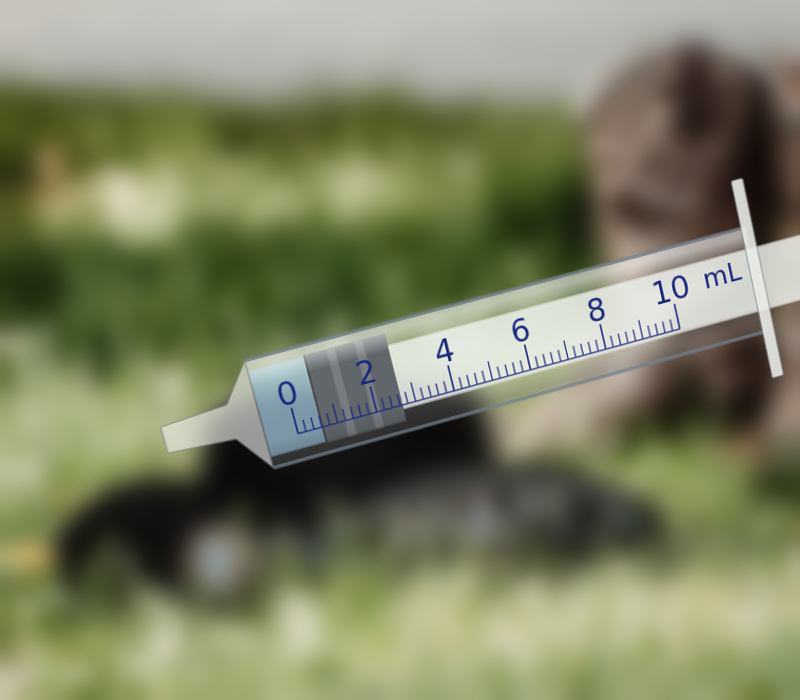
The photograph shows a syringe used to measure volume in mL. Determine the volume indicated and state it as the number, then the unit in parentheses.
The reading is 0.6 (mL)
